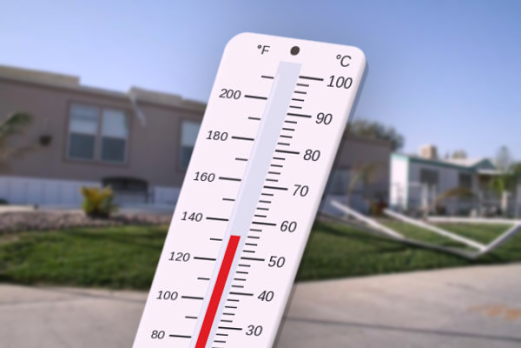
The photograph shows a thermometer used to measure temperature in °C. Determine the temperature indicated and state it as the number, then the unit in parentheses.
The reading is 56 (°C)
